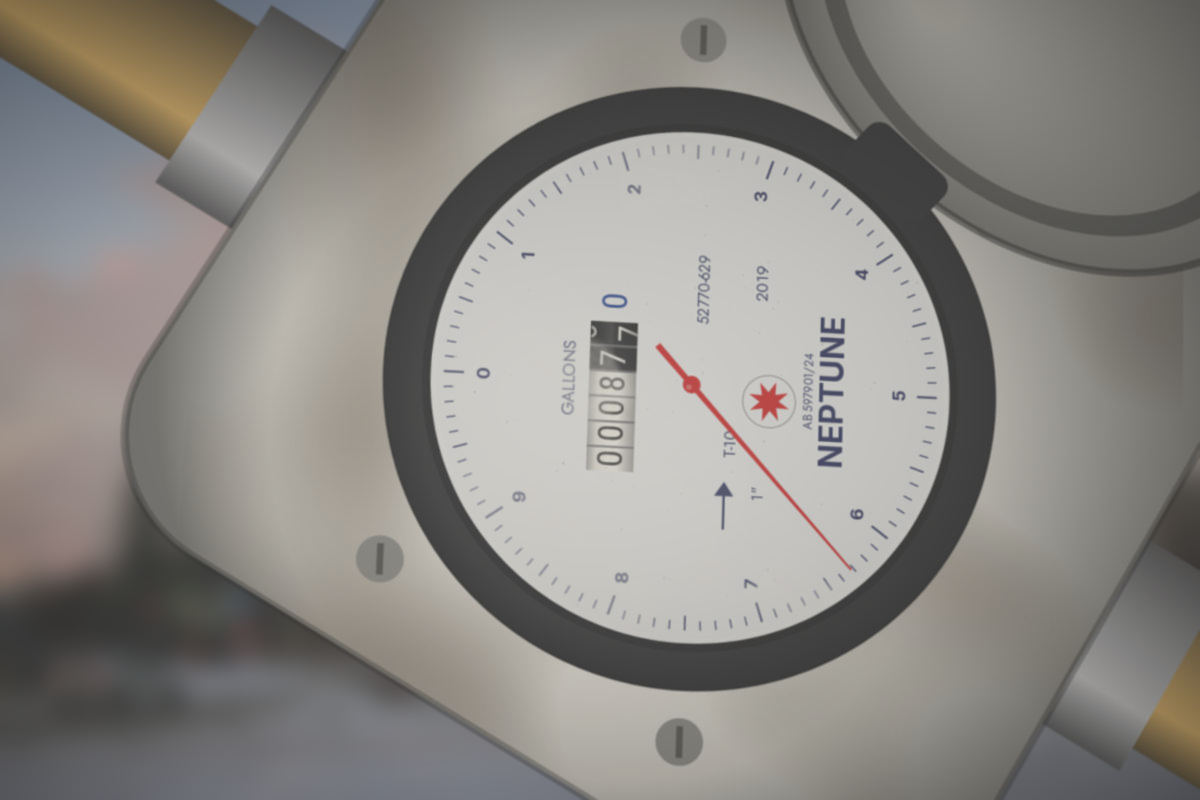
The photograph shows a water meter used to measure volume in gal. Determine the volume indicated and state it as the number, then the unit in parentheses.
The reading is 8766.3 (gal)
